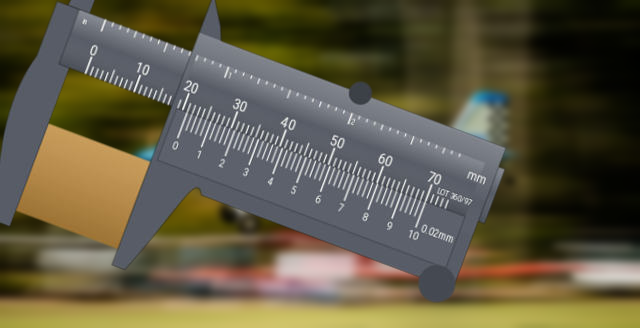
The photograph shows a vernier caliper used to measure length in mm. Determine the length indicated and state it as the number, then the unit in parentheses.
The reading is 21.0 (mm)
